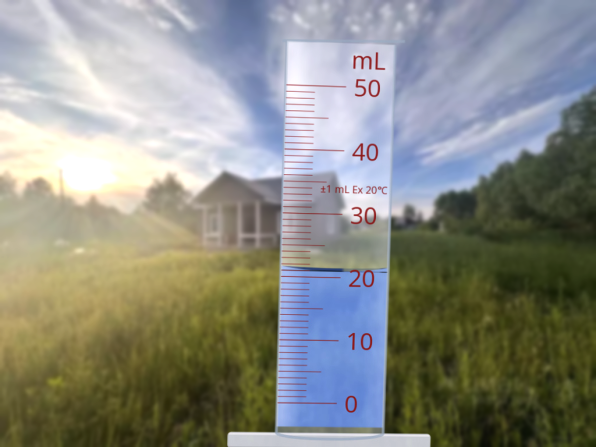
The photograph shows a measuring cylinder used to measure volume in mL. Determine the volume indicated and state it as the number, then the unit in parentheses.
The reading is 21 (mL)
